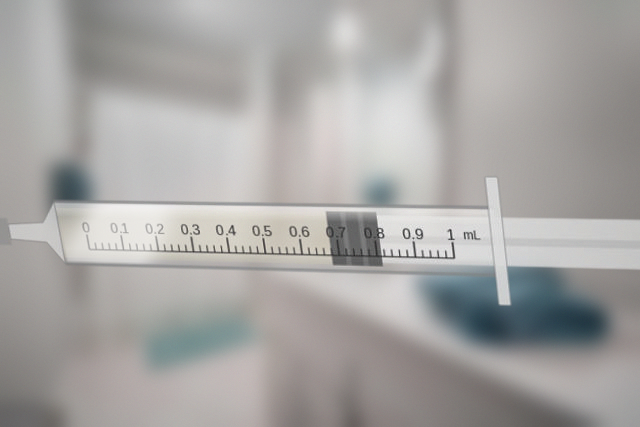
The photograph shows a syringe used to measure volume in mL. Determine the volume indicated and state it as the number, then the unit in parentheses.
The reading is 0.68 (mL)
